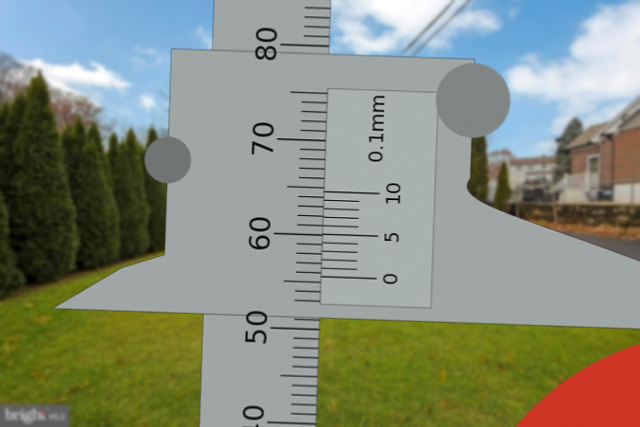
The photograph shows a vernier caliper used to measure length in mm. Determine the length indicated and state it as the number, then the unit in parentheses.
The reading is 55.6 (mm)
